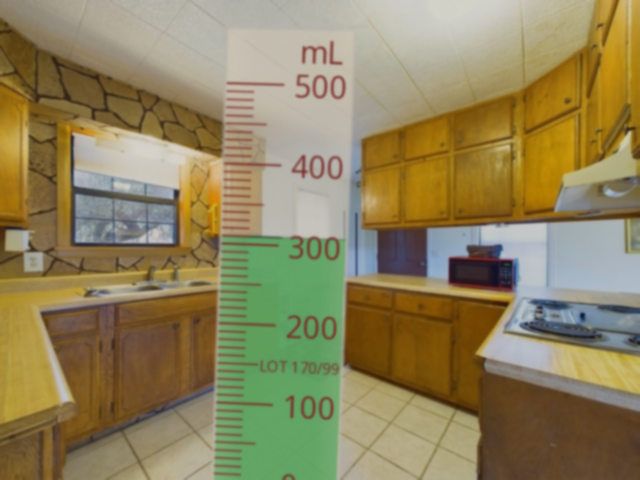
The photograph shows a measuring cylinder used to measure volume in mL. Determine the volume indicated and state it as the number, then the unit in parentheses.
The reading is 310 (mL)
